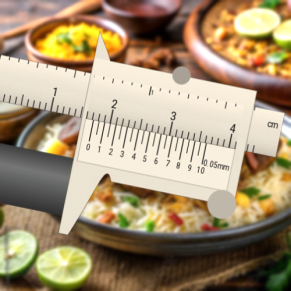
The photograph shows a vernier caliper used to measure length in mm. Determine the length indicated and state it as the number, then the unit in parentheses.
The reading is 17.2 (mm)
